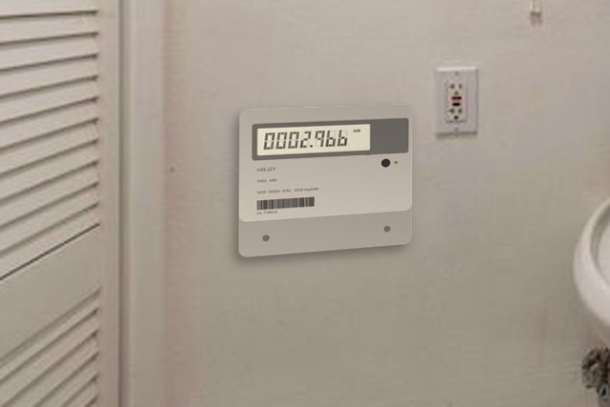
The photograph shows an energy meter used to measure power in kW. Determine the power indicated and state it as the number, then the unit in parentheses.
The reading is 2.966 (kW)
